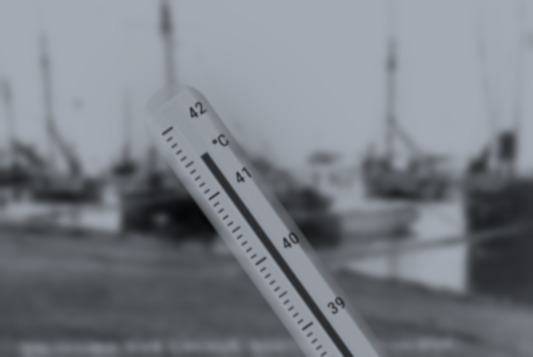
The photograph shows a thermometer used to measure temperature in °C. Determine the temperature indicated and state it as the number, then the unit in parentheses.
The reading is 41.5 (°C)
